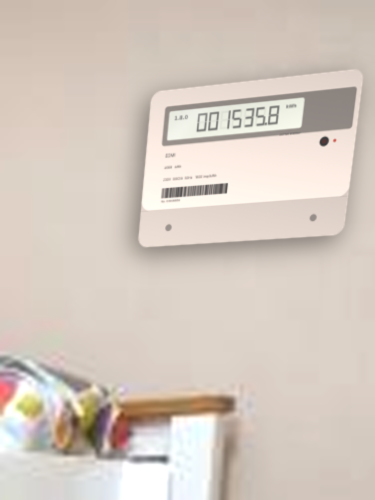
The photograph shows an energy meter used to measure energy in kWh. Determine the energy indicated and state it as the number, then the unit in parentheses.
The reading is 1535.8 (kWh)
